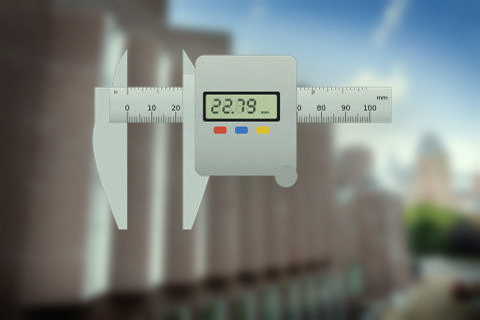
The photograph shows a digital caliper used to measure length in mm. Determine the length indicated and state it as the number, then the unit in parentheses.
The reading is 22.79 (mm)
